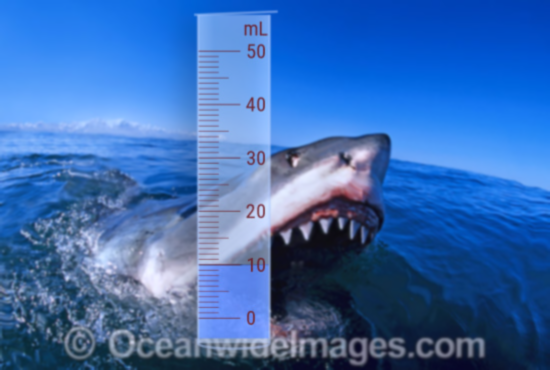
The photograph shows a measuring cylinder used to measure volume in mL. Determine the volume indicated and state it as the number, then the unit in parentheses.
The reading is 10 (mL)
